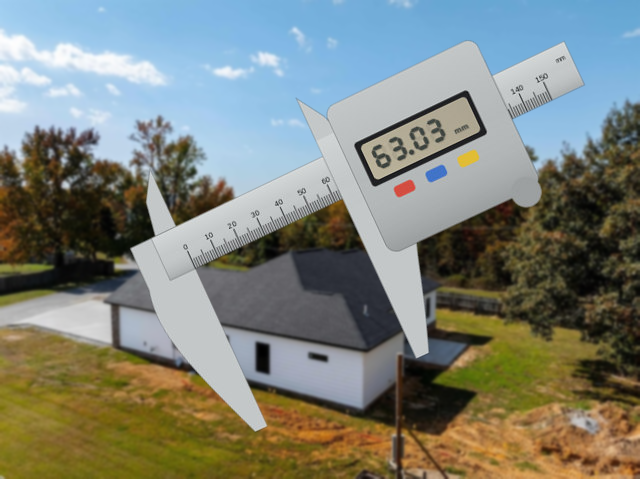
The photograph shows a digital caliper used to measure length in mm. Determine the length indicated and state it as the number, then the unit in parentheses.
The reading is 63.03 (mm)
